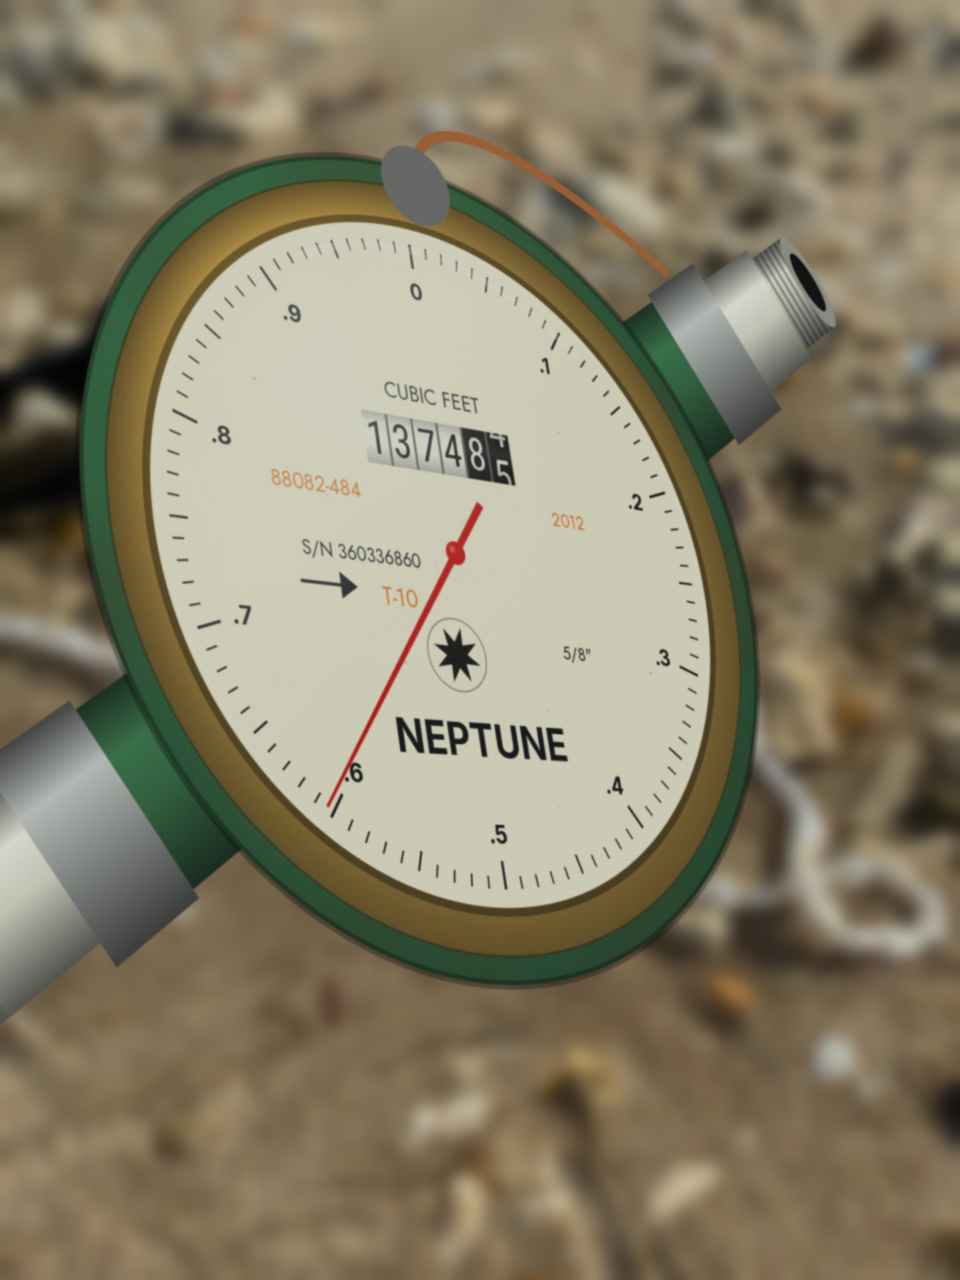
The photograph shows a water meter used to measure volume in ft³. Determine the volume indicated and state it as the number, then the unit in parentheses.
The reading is 137484.60 (ft³)
